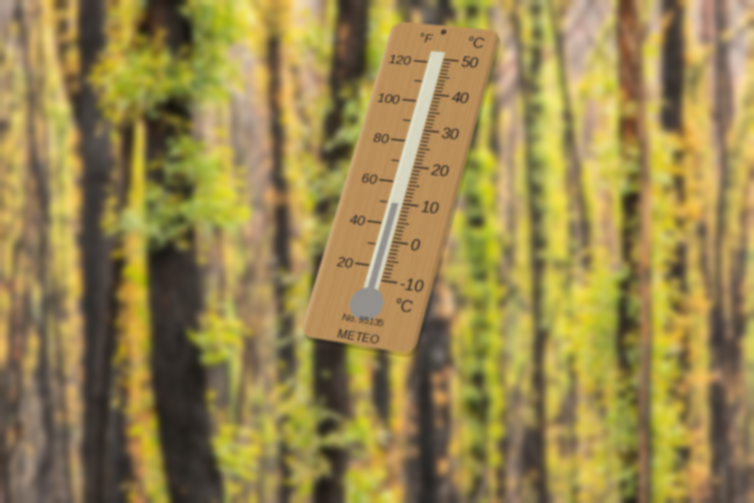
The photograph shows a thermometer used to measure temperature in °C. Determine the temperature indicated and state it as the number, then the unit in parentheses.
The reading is 10 (°C)
